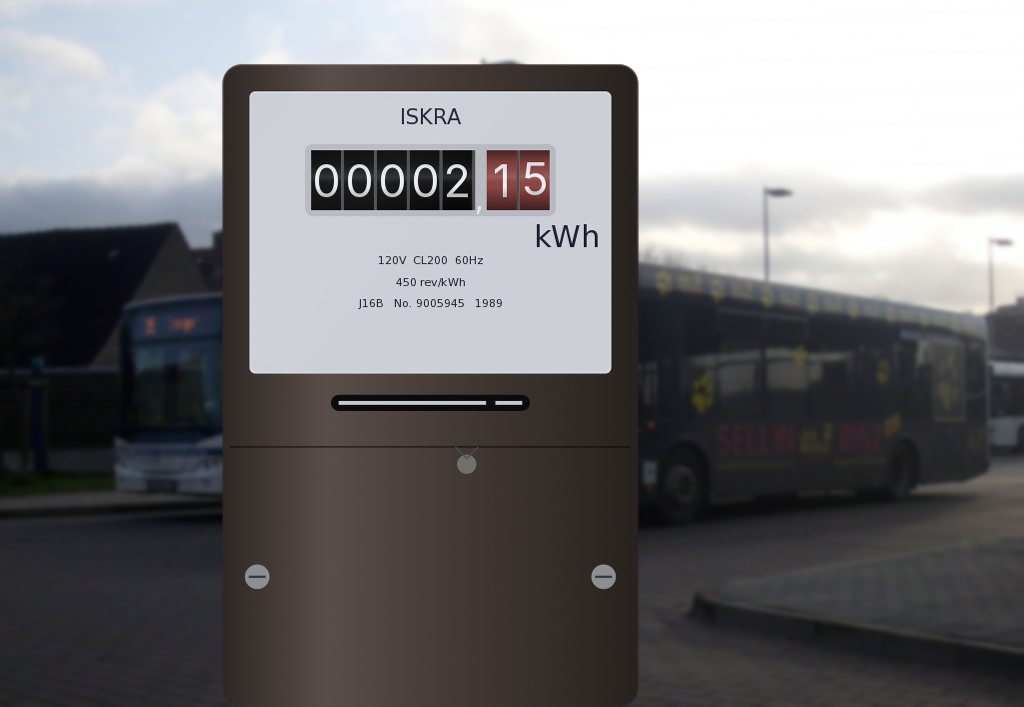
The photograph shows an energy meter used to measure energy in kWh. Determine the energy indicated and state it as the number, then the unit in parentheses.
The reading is 2.15 (kWh)
